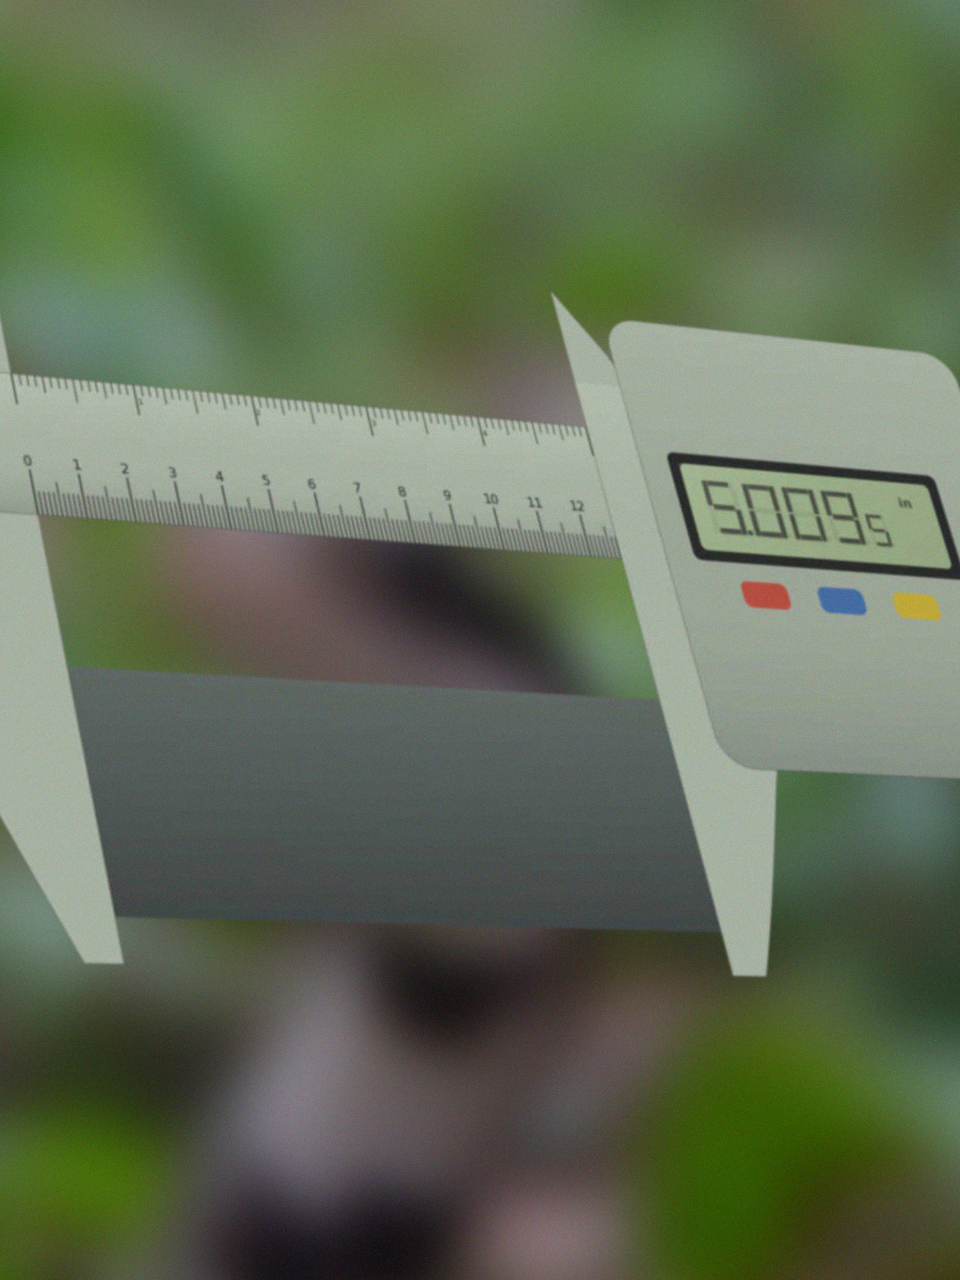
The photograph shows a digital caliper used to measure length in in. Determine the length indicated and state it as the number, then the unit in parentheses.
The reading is 5.0095 (in)
